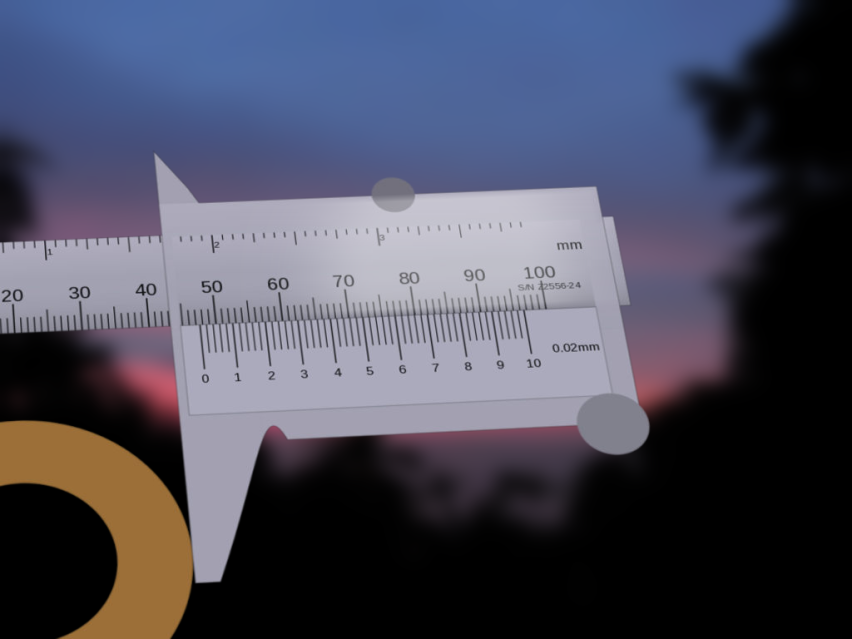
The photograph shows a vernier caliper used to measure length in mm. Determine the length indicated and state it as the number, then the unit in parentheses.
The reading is 47.6 (mm)
